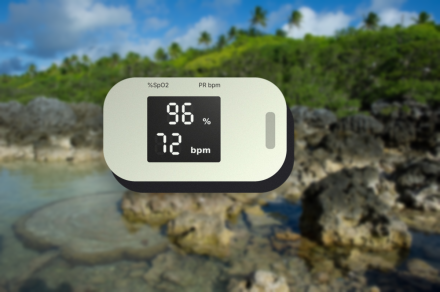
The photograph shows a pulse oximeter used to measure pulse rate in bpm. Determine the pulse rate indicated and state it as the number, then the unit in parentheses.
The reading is 72 (bpm)
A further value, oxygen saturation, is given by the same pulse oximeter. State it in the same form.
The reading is 96 (%)
